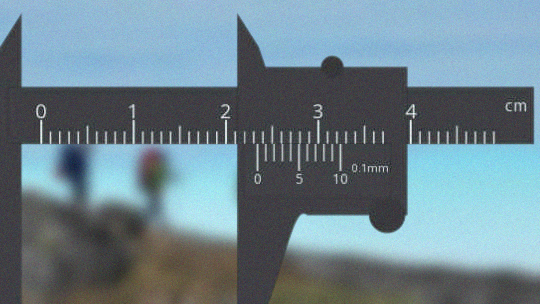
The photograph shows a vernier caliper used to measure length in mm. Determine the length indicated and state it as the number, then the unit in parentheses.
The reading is 23.4 (mm)
